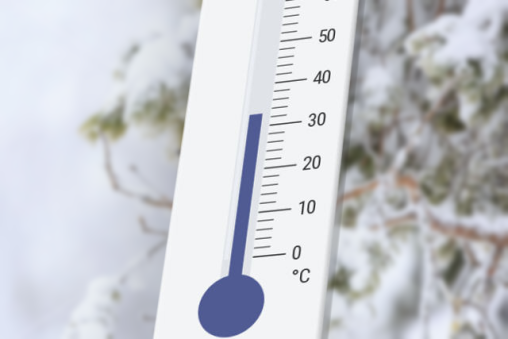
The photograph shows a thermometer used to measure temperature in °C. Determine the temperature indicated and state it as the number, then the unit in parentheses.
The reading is 33 (°C)
